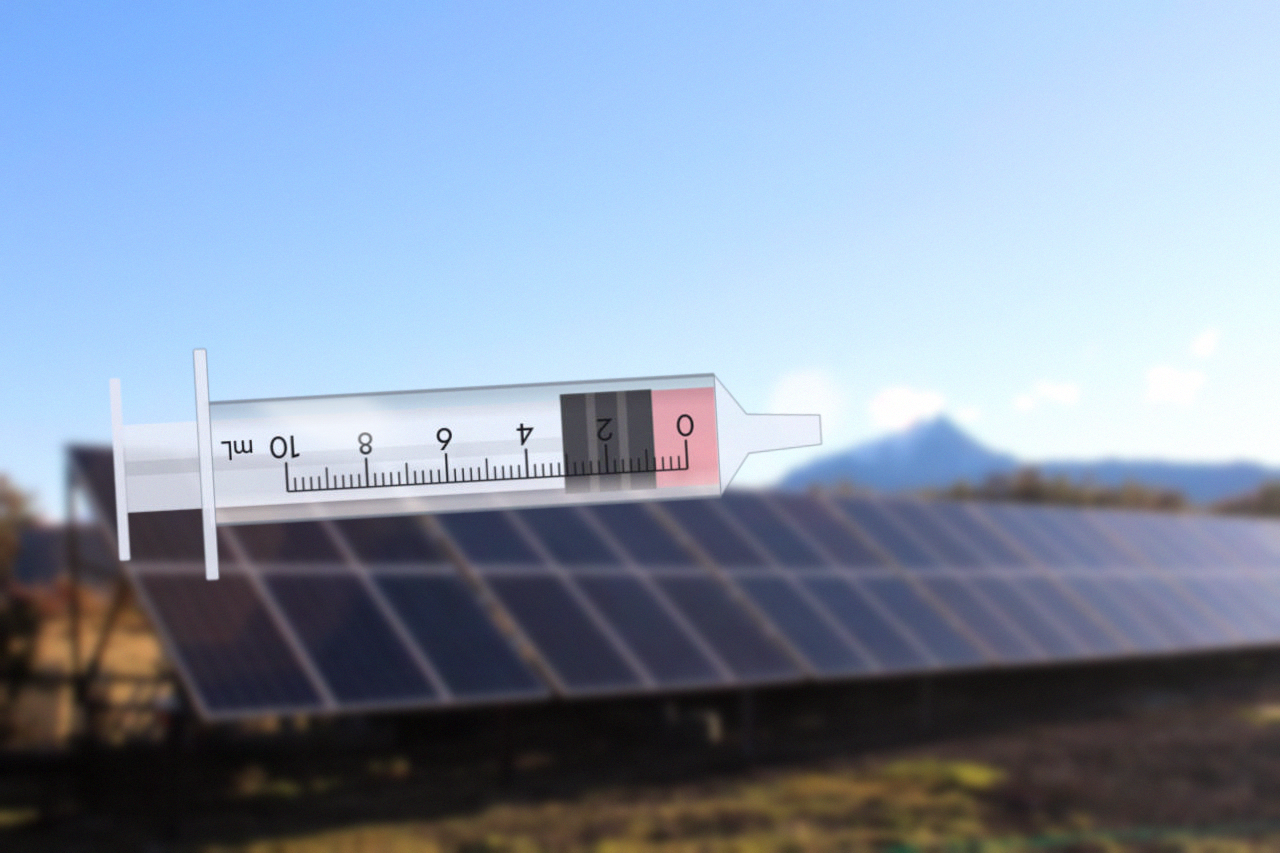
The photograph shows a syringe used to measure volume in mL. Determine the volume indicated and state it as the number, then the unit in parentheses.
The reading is 0.8 (mL)
